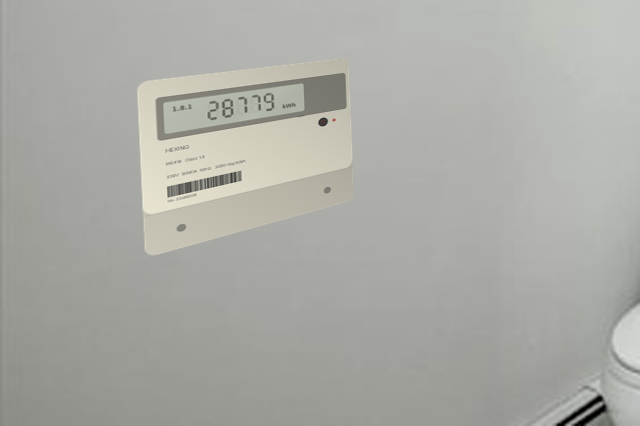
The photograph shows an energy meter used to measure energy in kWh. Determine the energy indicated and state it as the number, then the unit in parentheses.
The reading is 28779 (kWh)
